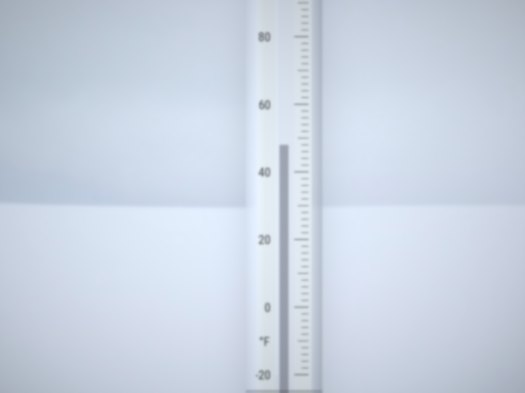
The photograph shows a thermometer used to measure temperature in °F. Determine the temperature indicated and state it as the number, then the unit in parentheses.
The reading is 48 (°F)
